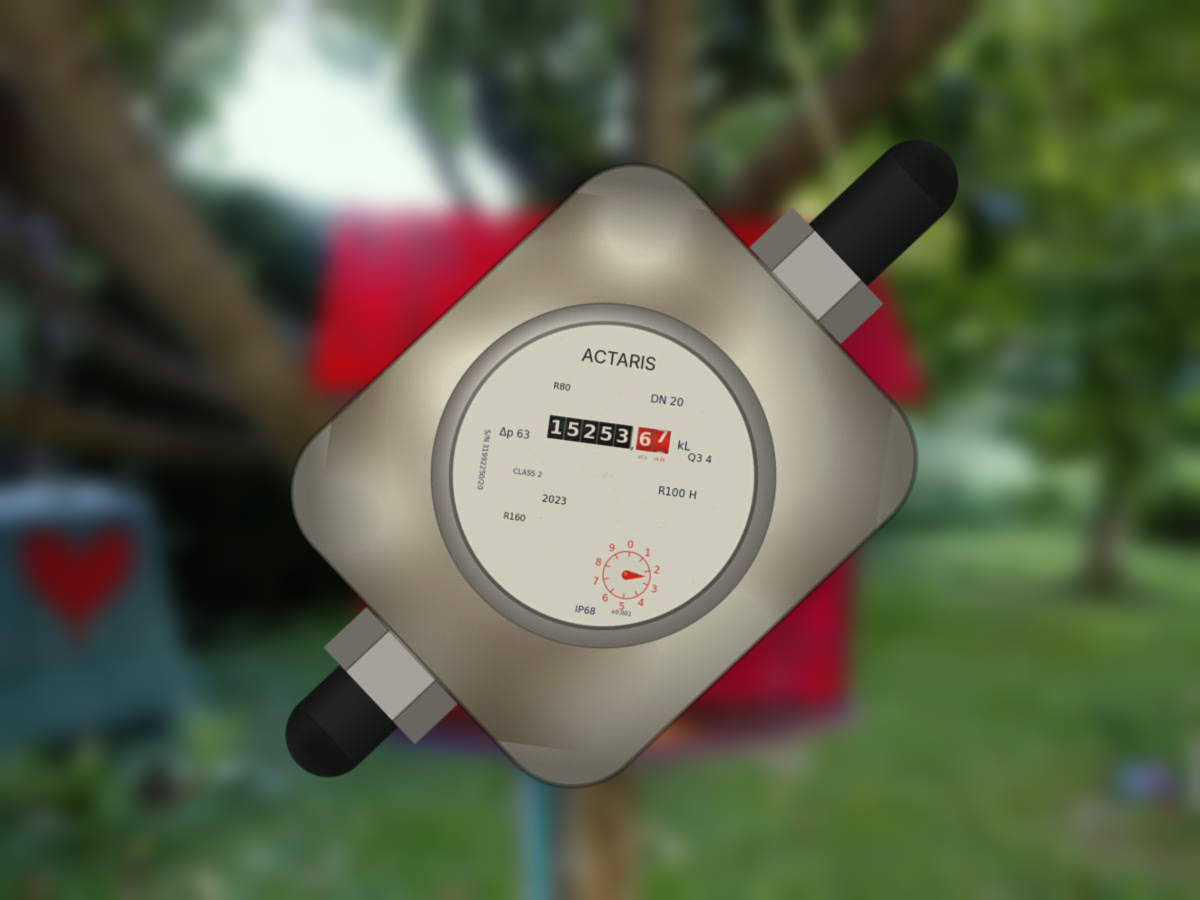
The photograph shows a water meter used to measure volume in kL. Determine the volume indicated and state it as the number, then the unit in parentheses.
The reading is 15253.672 (kL)
